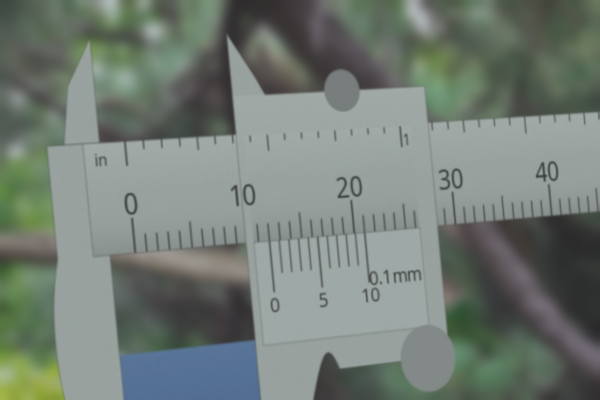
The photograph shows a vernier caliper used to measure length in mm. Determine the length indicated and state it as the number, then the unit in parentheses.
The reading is 12.0 (mm)
